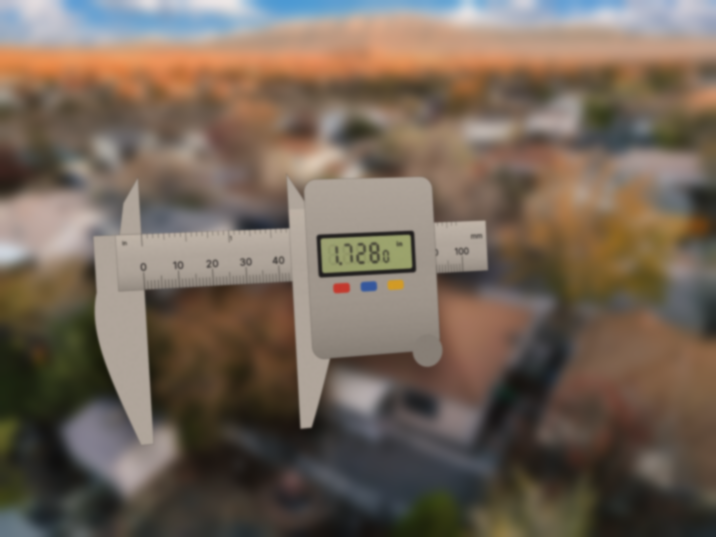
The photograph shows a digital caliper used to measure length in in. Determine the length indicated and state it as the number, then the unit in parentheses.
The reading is 1.7280 (in)
